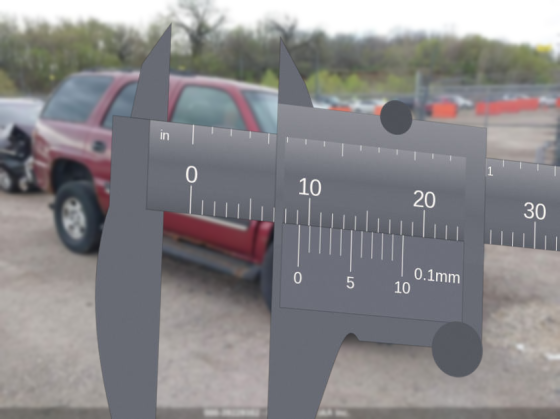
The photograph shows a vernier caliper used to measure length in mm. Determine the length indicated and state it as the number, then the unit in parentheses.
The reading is 9.2 (mm)
